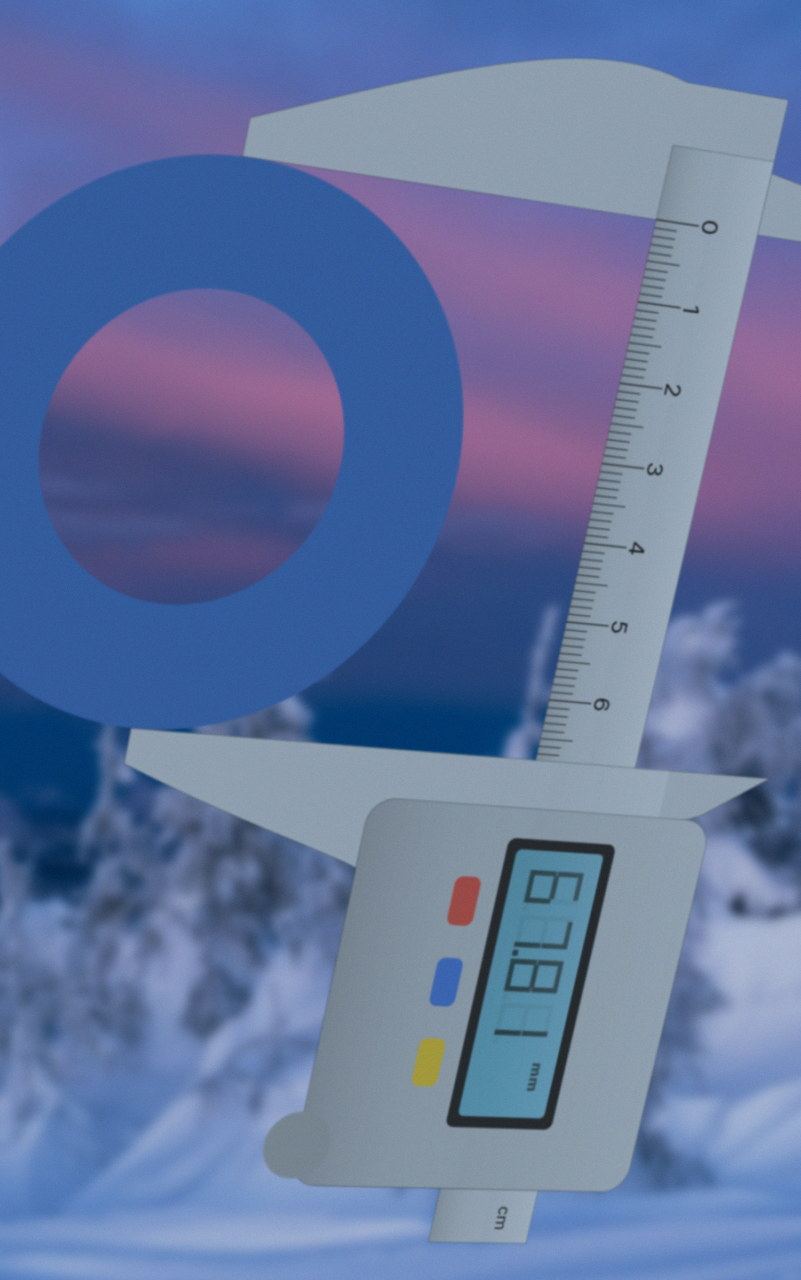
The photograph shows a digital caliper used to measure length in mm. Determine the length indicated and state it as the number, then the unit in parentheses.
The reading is 67.81 (mm)
